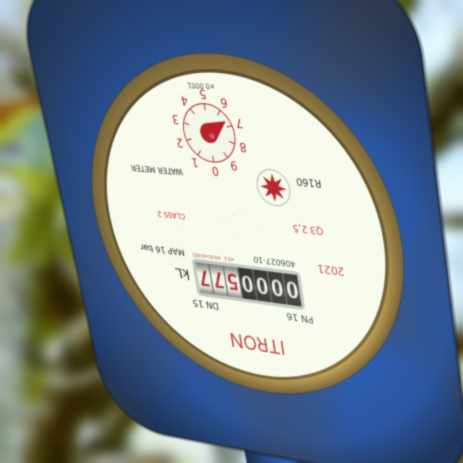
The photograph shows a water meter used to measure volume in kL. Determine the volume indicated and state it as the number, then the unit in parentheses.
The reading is 0.5776 (kL)
